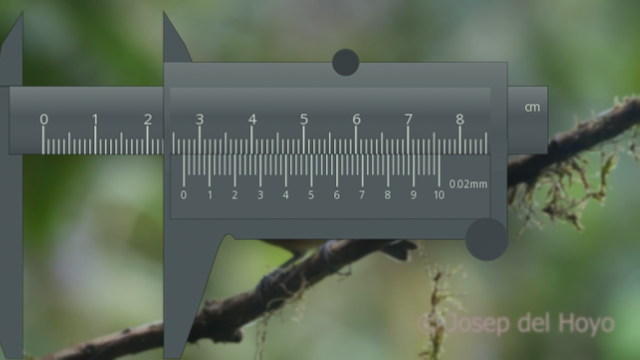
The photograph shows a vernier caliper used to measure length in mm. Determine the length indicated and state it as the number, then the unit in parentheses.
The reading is 27.0 (mm)
